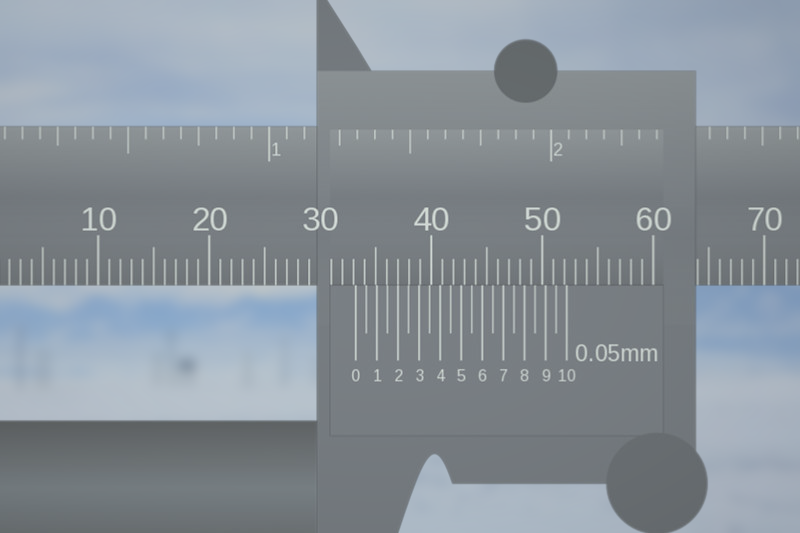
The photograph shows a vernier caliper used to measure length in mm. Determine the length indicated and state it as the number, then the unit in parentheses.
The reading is 33.2 (mm)
